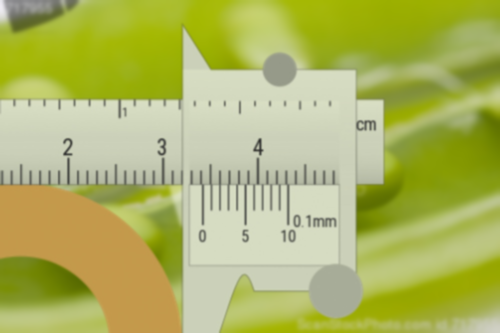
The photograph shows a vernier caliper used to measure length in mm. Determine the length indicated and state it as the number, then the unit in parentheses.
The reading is 34.2 (mm)
